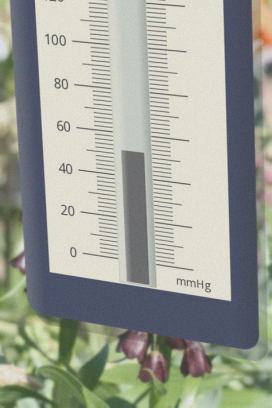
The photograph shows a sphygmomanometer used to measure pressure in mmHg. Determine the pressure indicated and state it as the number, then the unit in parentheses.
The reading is 52 (mmHg)
